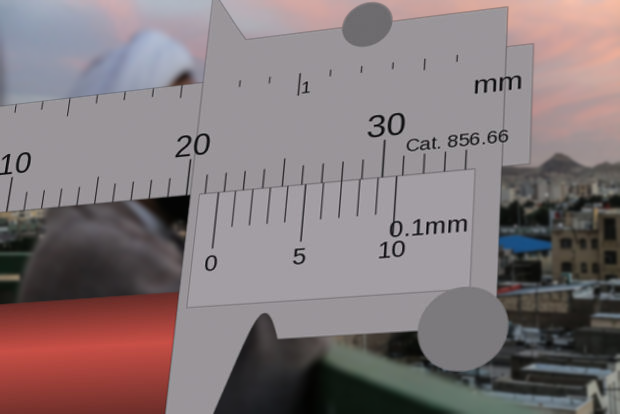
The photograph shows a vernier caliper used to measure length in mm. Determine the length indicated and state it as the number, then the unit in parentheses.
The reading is 21.7 (mm)
